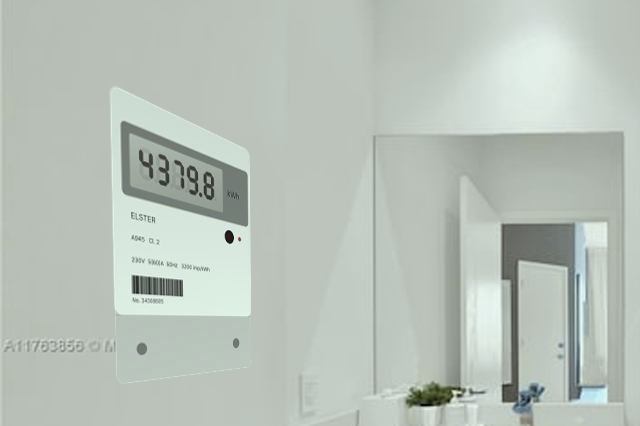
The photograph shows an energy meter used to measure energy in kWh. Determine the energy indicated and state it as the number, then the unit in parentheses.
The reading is 4379.8 (kWh)
